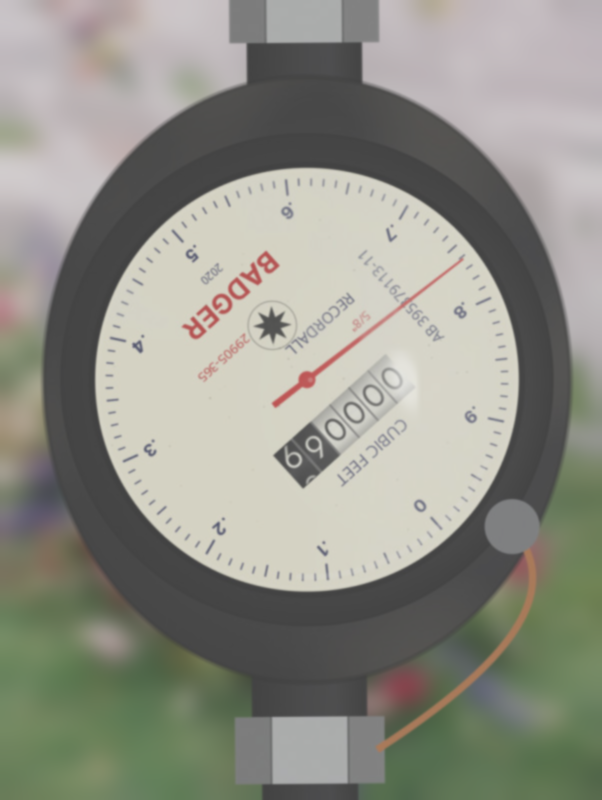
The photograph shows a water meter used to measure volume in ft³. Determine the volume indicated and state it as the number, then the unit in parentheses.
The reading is 68.76 (ft³)
